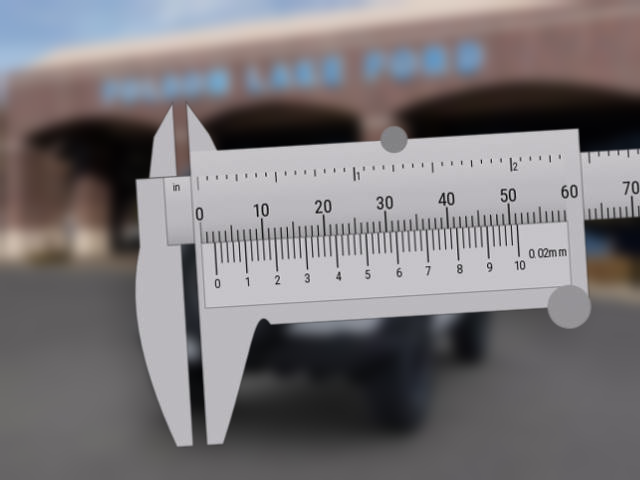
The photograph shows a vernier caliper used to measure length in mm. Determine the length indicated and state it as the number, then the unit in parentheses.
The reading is 2.2 (mm)
